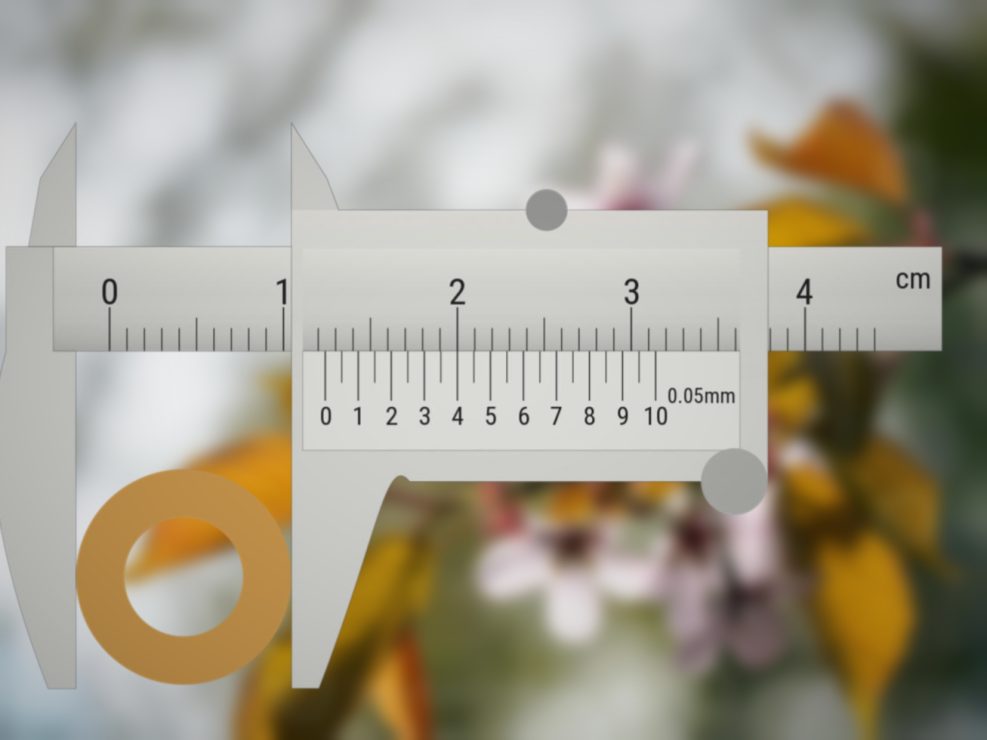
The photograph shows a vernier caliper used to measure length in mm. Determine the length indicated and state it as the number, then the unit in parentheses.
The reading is 12.4 (mm)
